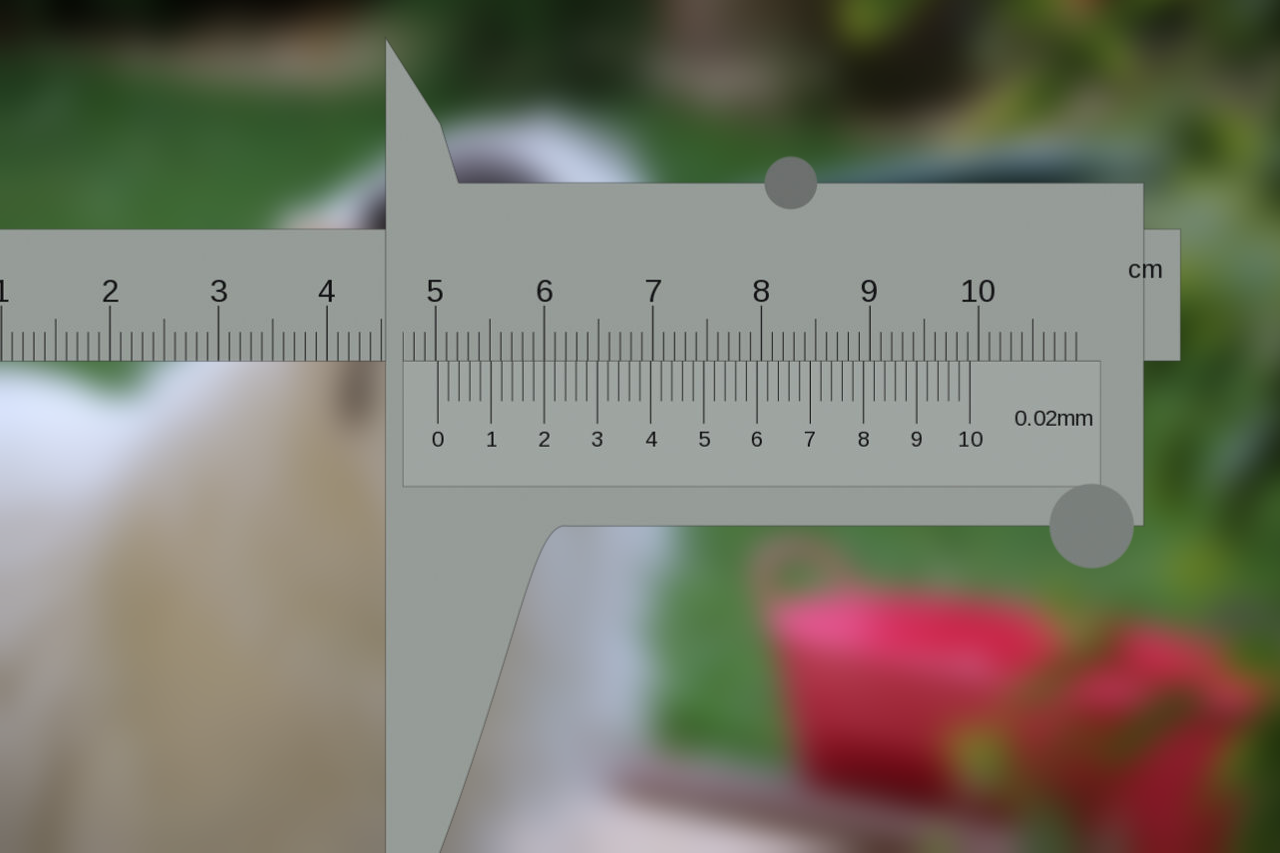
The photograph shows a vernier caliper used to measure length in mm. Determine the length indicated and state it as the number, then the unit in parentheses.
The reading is 50.2 (mm)
